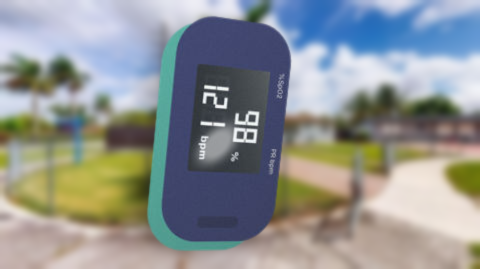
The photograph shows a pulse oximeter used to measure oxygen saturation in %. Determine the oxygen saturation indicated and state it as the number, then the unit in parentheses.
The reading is 98 (%)
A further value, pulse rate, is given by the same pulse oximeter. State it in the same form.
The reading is 121 (bpm)
